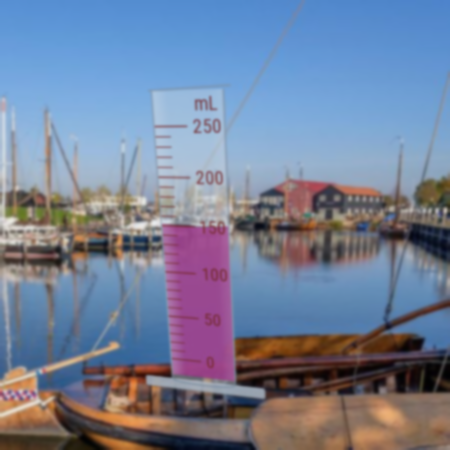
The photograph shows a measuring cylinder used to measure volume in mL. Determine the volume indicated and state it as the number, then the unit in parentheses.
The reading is 150 (mL)
